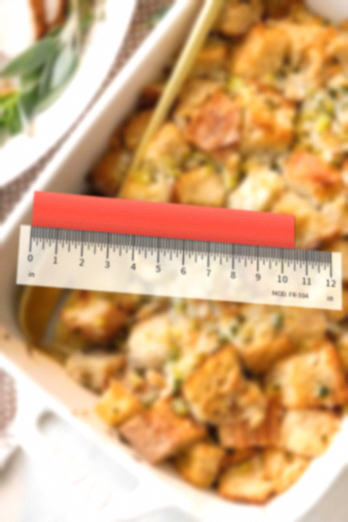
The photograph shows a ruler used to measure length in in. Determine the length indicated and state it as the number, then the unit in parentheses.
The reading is 10.5 (in)
